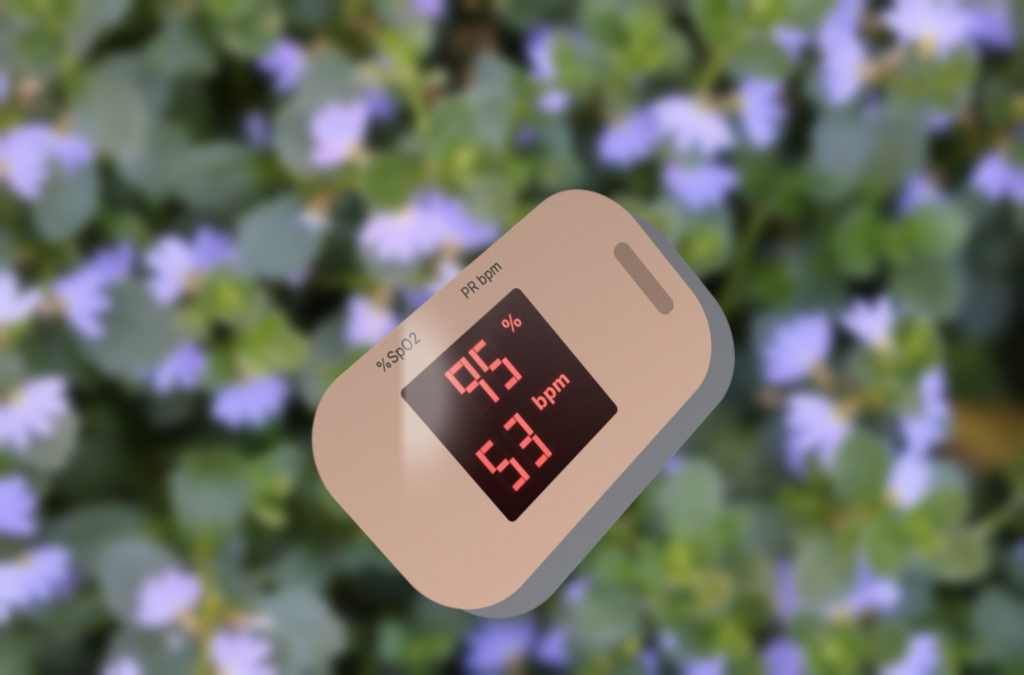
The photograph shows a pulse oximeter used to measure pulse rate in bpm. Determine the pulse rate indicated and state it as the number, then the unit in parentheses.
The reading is 53 (bpm)
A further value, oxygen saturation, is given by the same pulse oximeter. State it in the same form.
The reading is 95 (%)
